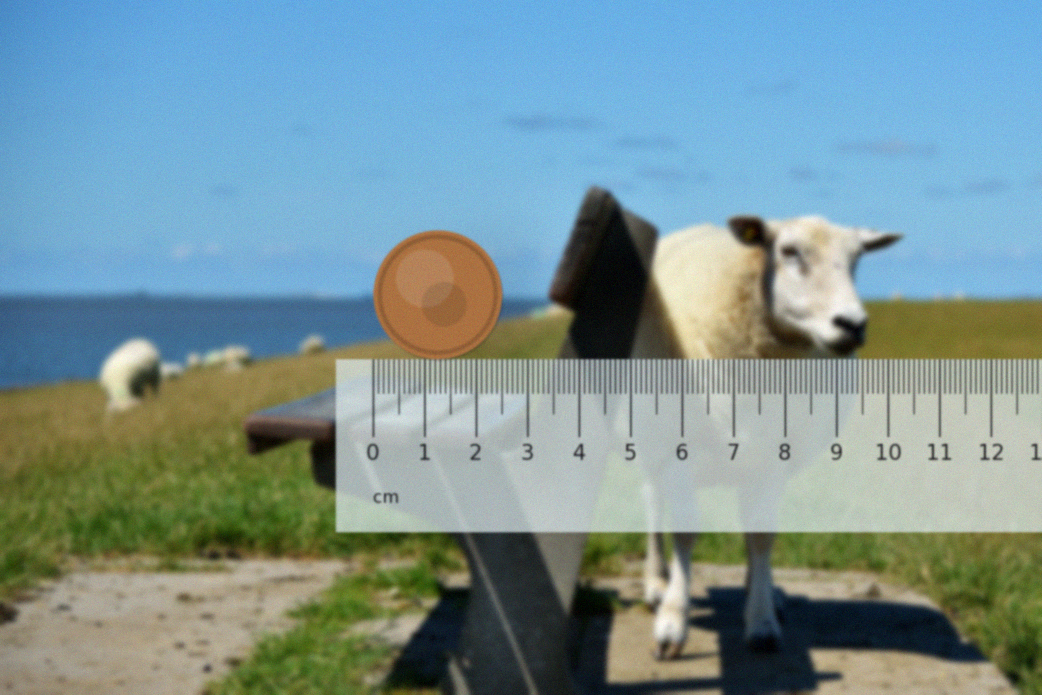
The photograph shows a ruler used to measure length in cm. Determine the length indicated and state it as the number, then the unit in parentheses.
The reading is 2.5 (cm)
